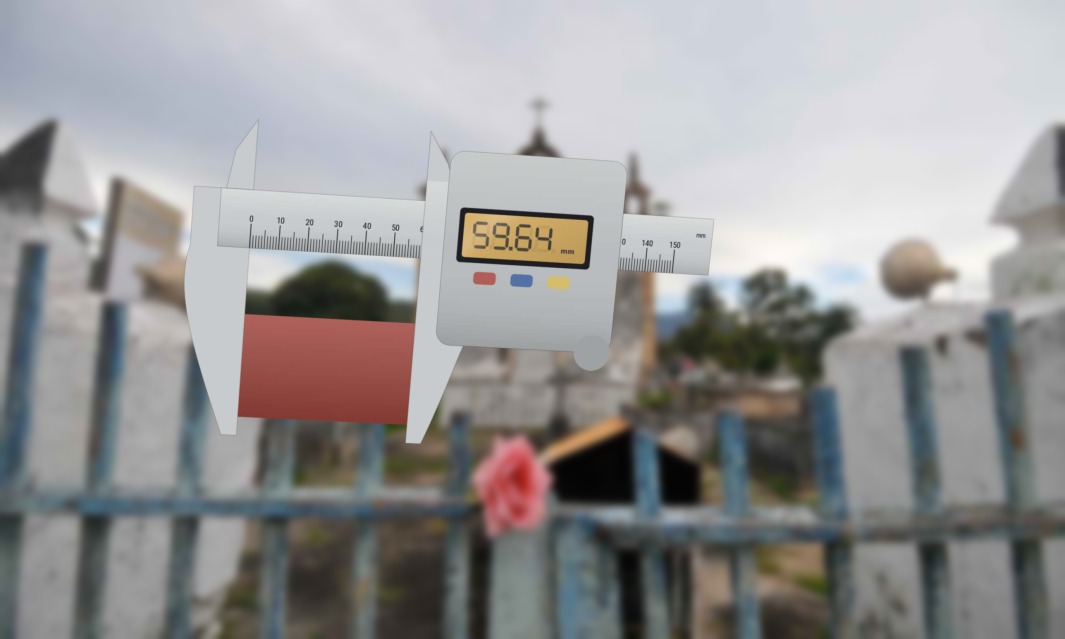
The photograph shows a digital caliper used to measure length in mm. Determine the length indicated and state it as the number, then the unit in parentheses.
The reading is 59.64 (mm)
